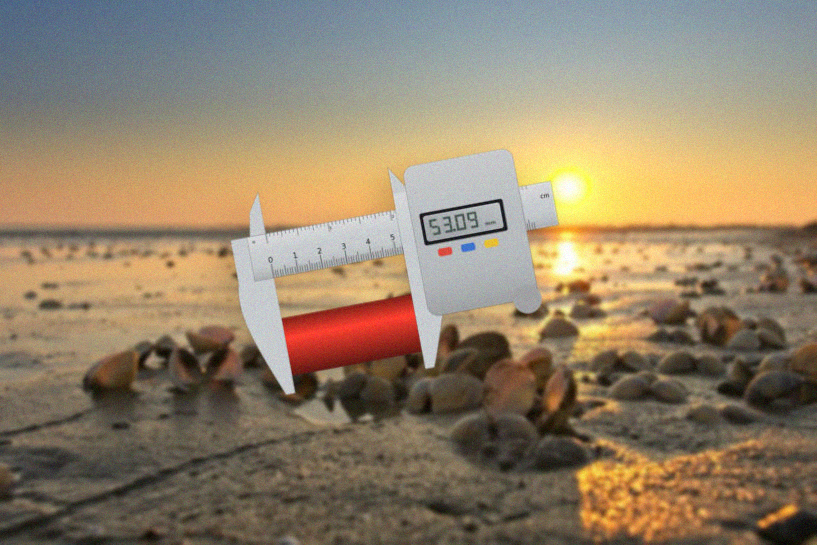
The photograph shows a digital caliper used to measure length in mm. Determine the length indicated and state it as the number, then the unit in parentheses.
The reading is 53.09 (mm)
